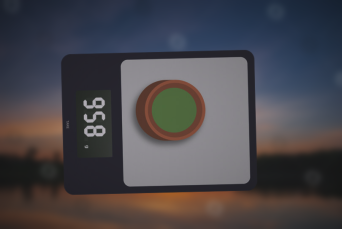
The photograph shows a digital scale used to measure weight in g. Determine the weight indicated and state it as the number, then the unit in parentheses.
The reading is 958 (g)
